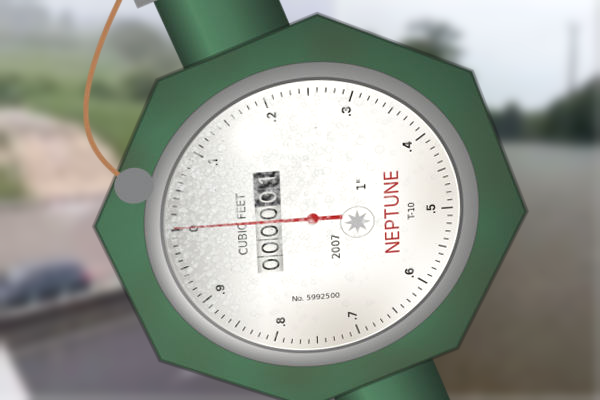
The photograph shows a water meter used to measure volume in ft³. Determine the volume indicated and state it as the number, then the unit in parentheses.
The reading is 1.00 (ft³)
